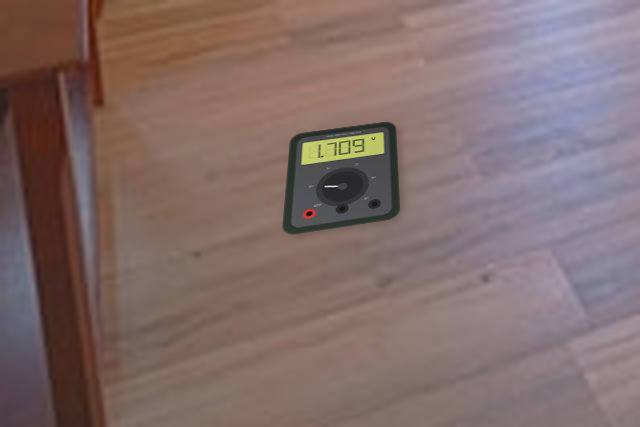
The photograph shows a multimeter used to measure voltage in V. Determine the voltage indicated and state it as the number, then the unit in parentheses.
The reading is 1.709 (V)
